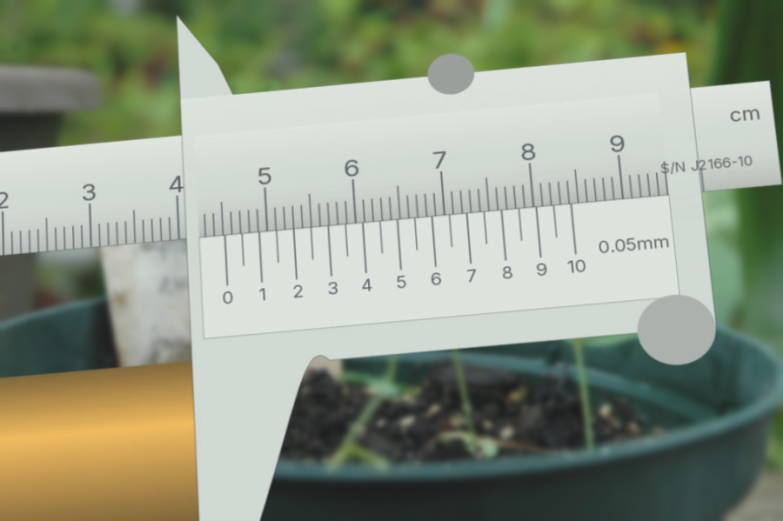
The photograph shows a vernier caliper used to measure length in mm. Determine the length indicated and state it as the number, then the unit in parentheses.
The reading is 45.2 (mm)
